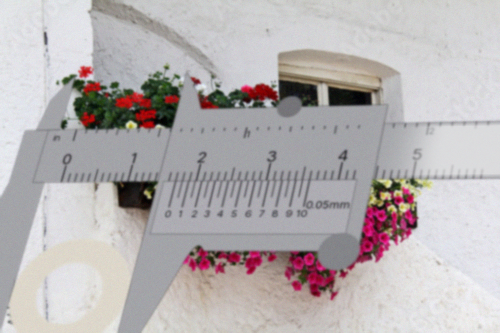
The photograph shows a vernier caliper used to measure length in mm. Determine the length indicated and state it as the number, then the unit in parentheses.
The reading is 17.0 (mm)
